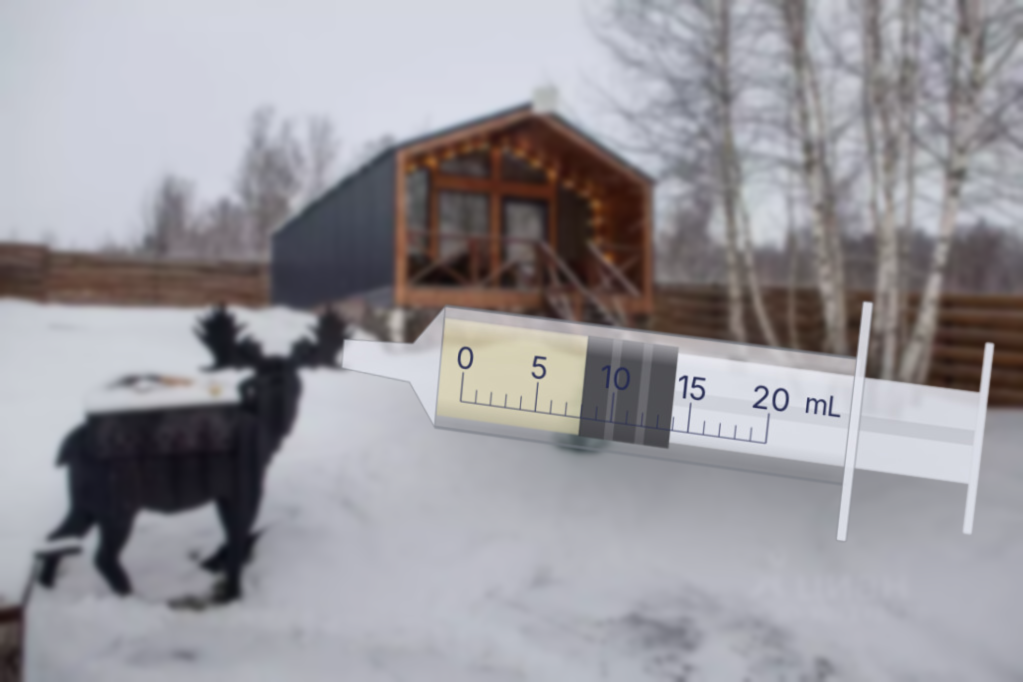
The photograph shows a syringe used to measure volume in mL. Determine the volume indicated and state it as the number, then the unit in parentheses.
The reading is 8 (mL)
